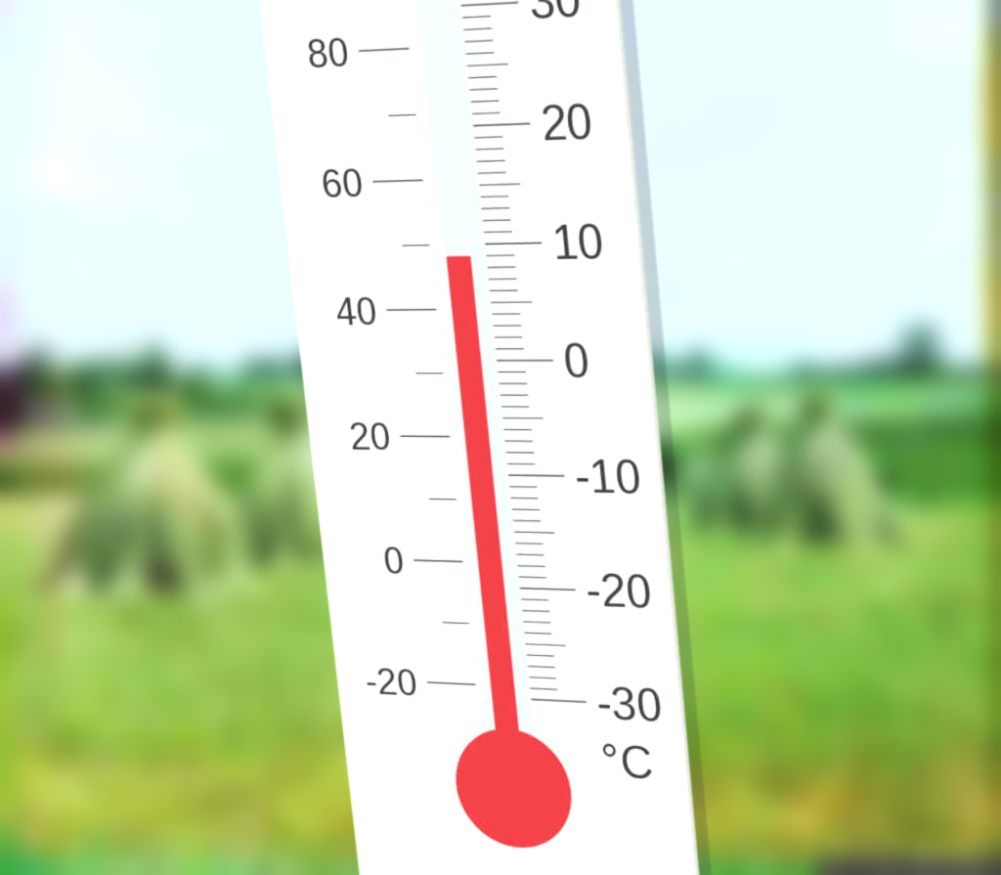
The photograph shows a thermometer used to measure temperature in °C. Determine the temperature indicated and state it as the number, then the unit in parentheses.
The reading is 9 (°C)
